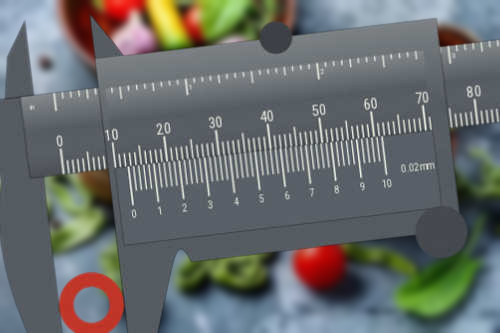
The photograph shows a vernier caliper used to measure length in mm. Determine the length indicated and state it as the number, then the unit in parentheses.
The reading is 12.5 (mm)
